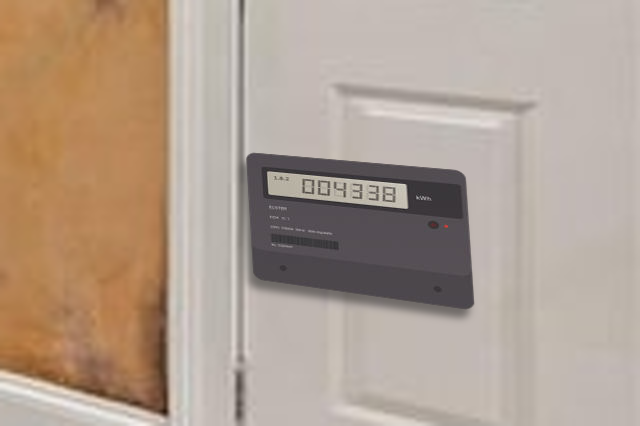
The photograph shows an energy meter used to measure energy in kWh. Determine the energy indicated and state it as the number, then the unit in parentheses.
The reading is 4338 (kWh)
